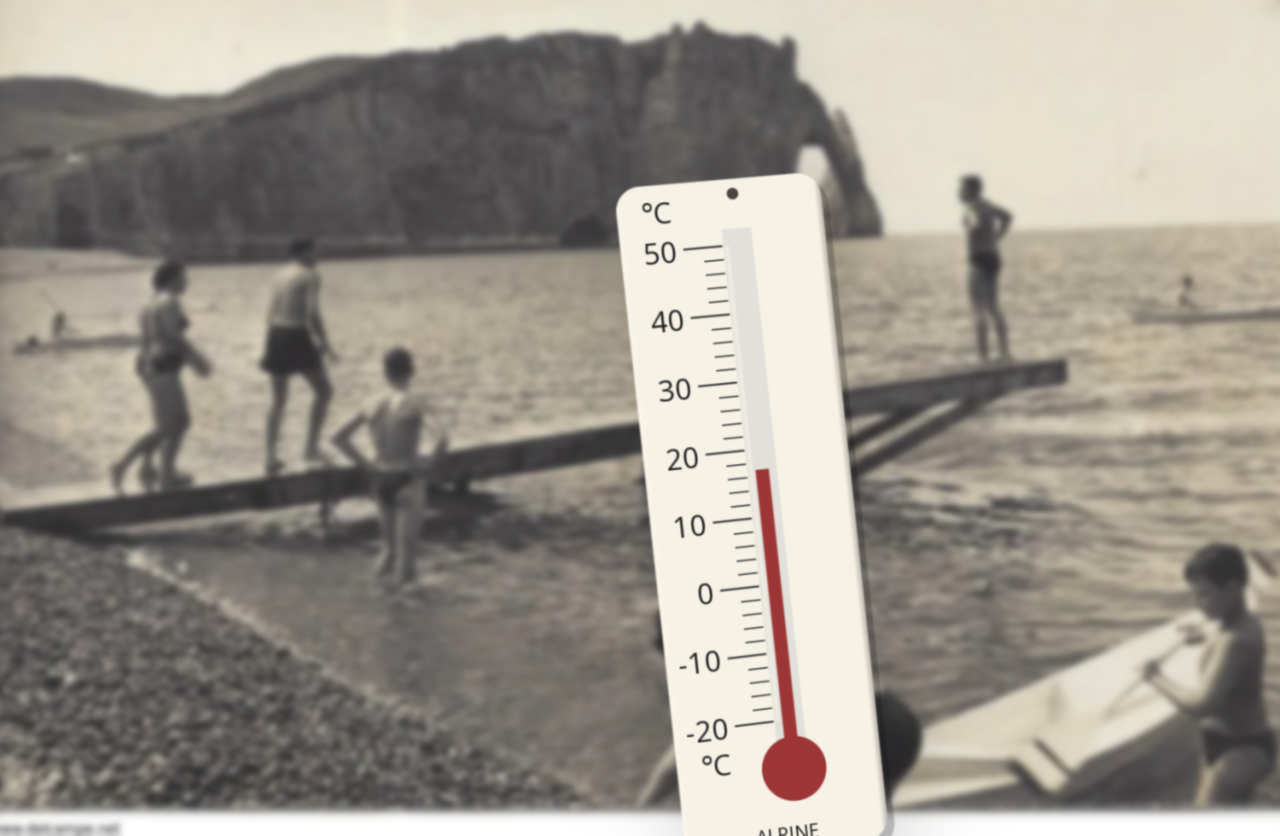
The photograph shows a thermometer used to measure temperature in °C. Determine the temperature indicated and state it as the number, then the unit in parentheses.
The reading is 17 (°C)
